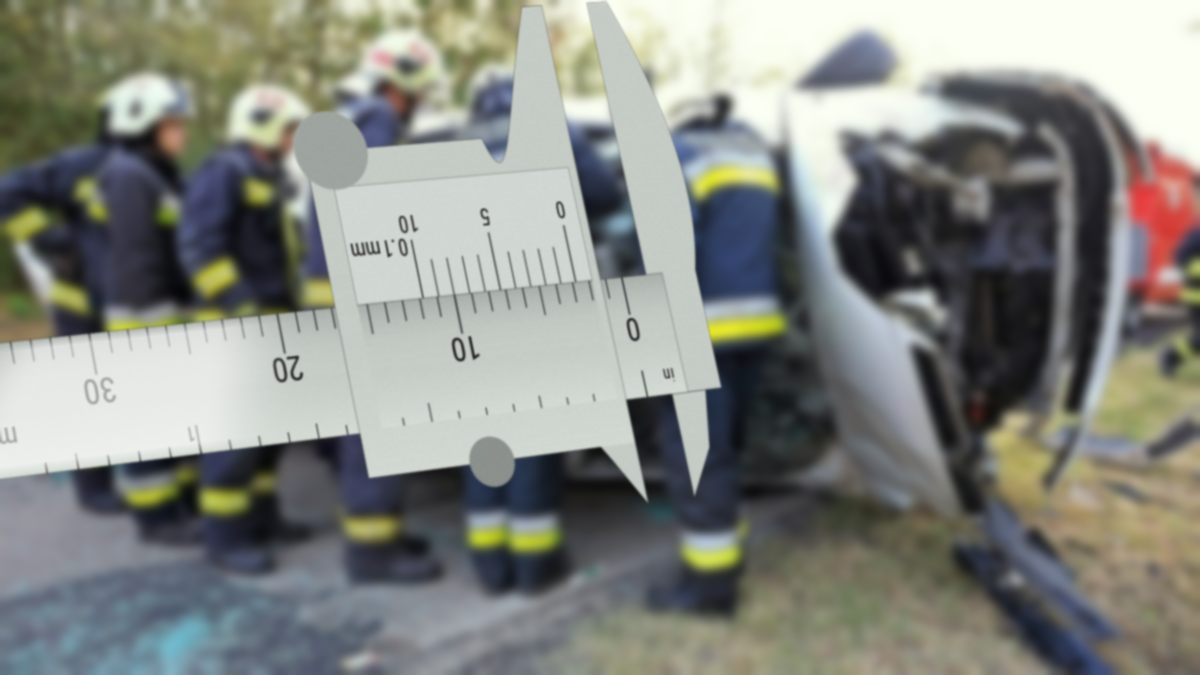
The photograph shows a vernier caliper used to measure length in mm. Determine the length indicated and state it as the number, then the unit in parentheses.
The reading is 2.8 (mm)
